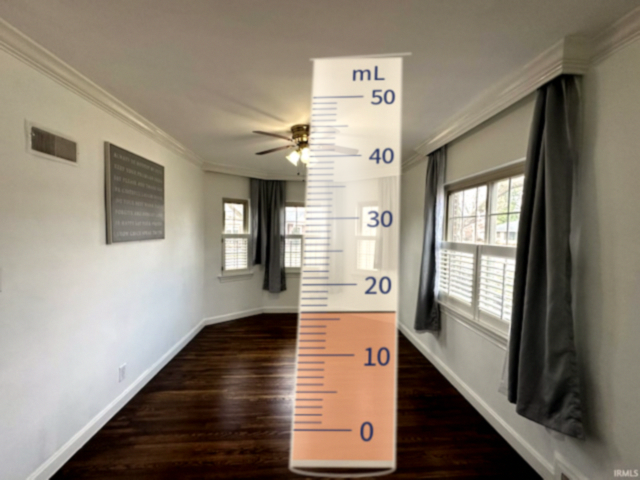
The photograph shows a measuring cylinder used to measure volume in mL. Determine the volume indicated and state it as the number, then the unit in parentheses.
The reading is 16 (mL)
